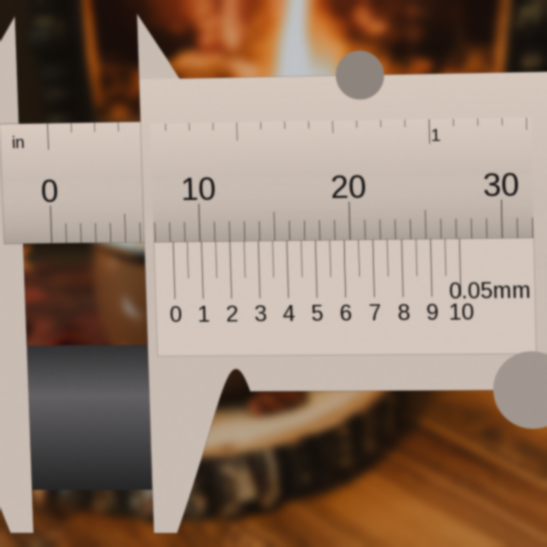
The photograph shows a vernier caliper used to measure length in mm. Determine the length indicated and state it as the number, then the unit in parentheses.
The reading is 8.2 (mm)
